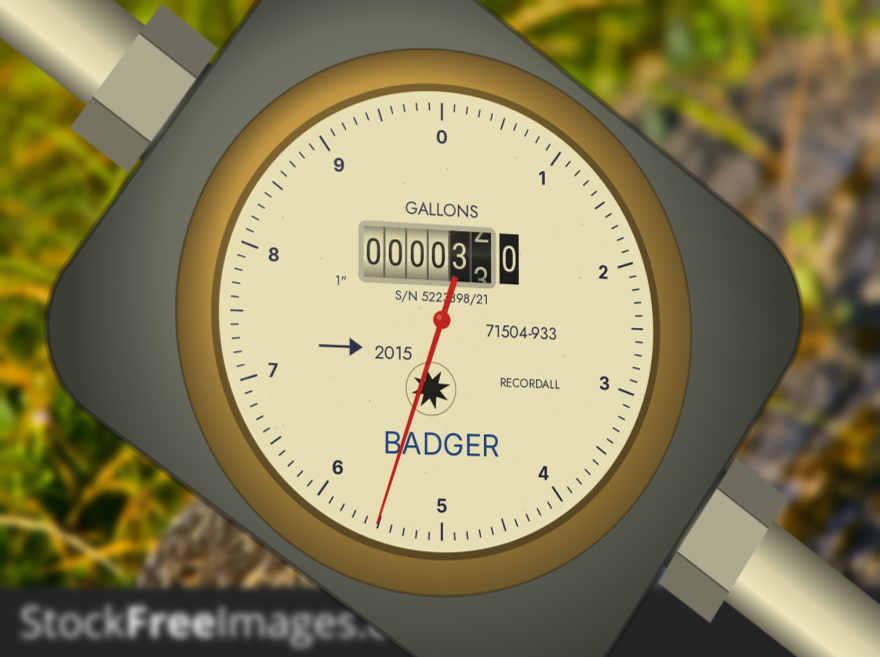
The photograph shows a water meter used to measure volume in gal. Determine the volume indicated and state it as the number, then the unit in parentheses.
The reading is 325.5 (gal)
